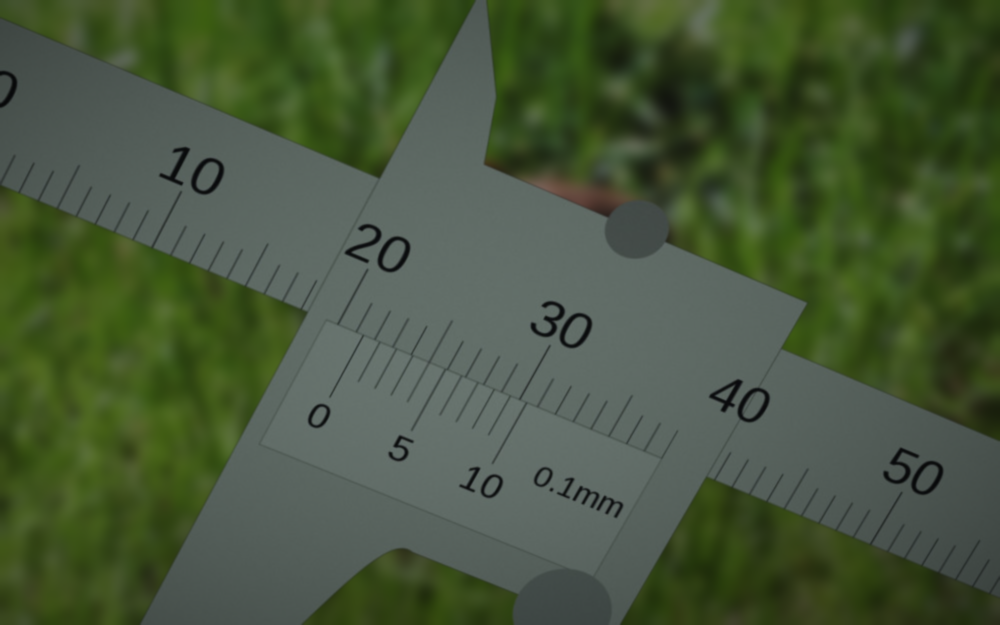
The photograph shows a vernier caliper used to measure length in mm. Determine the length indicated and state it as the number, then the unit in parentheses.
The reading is 21.4 (mm)
